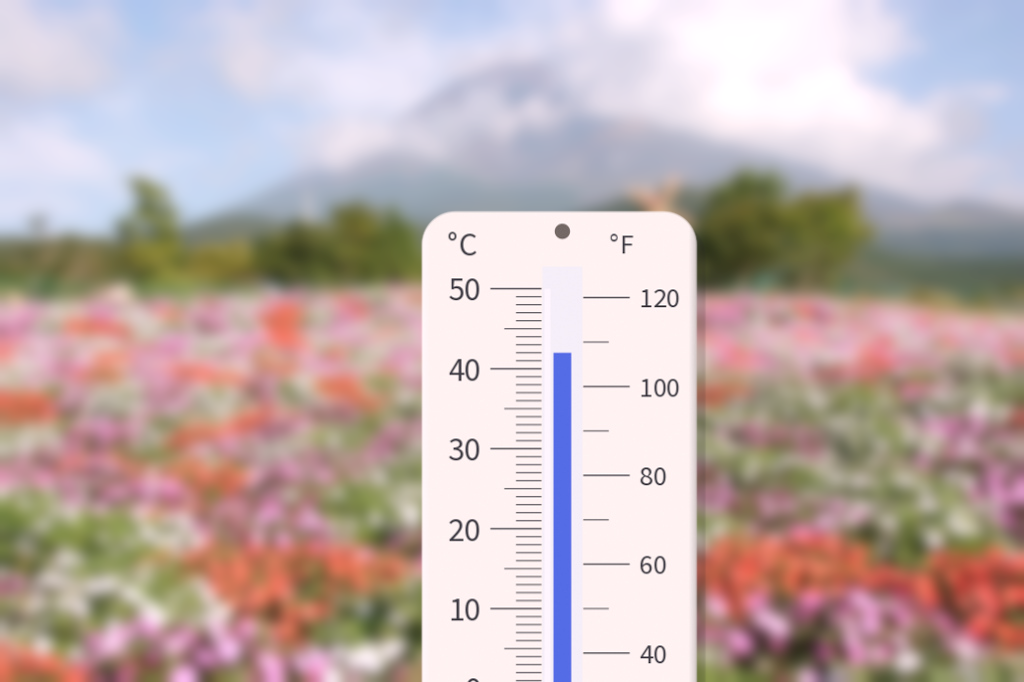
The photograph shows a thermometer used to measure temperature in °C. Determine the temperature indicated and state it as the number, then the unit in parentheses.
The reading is 42 (°C)
